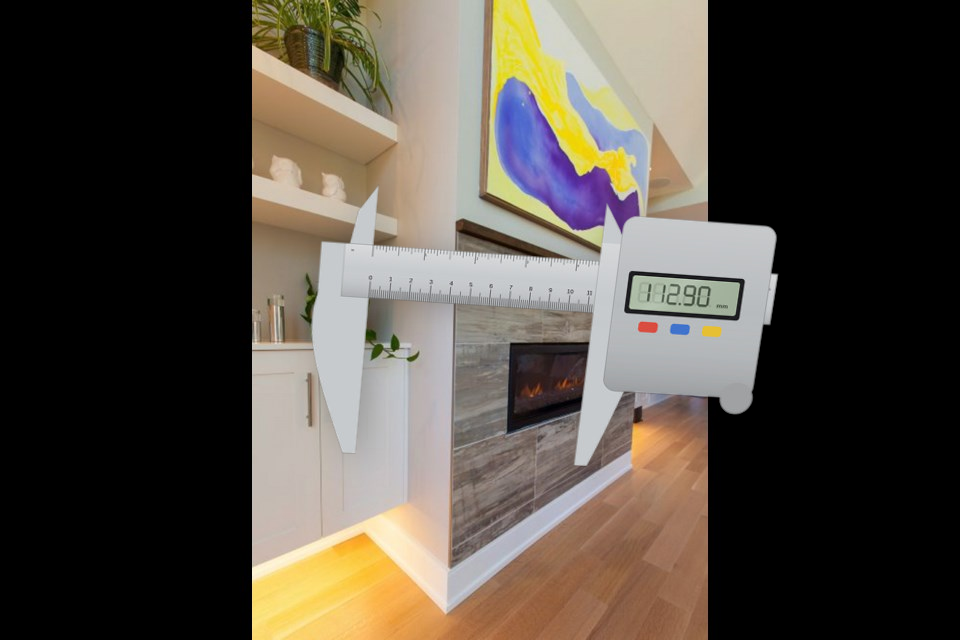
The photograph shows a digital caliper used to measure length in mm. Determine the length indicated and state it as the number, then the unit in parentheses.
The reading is 112.90 (mm)
